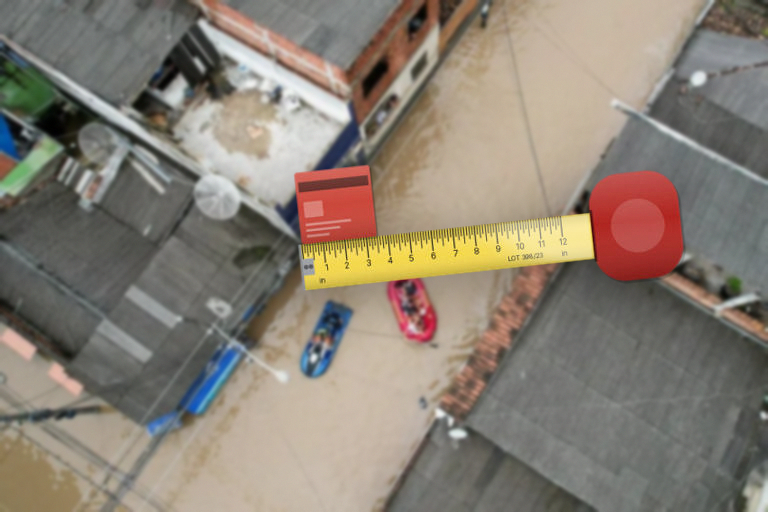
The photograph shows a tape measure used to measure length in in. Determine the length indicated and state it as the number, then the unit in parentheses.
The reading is 3.5 (in)
